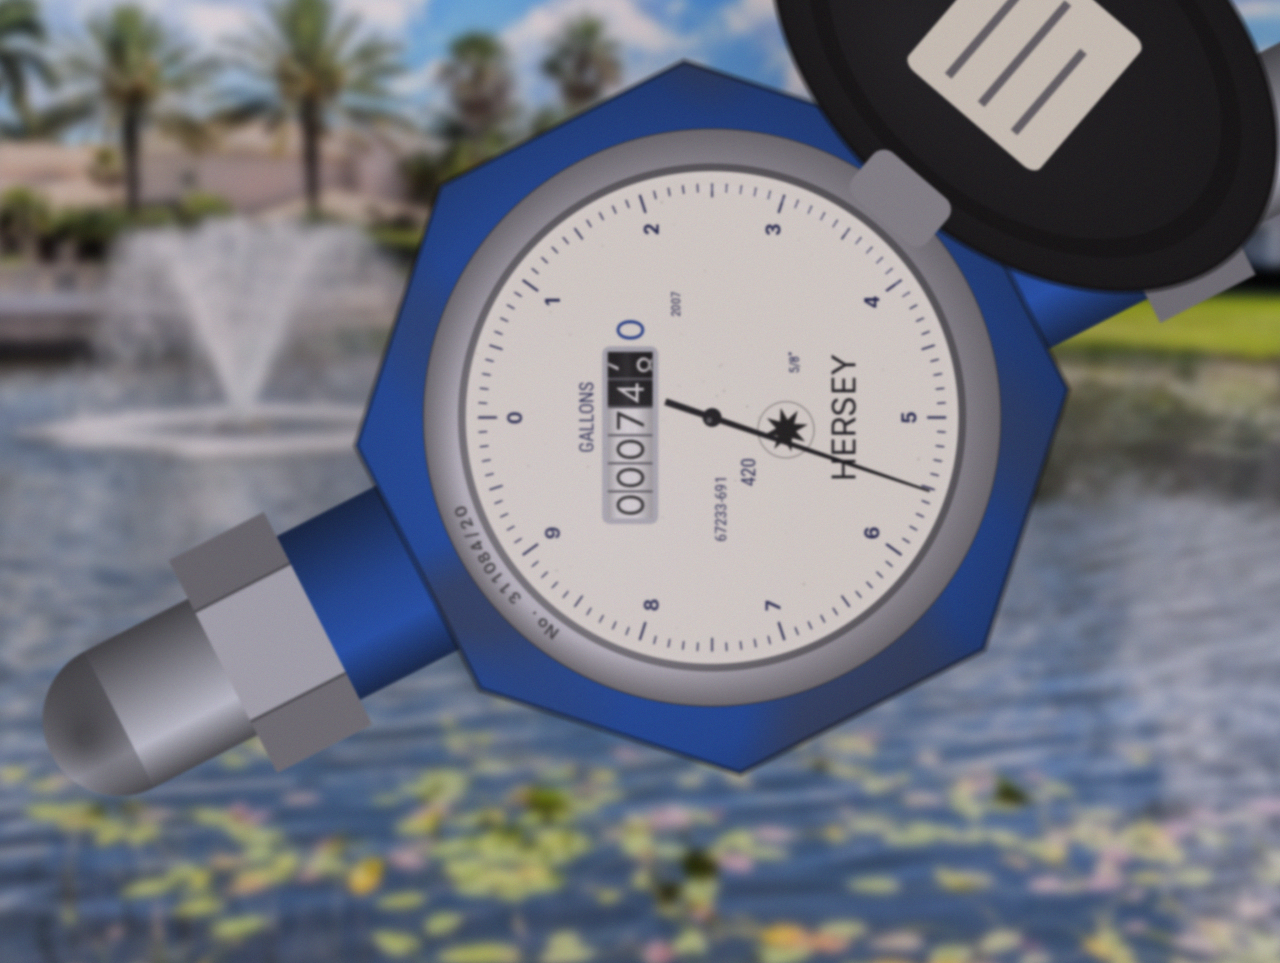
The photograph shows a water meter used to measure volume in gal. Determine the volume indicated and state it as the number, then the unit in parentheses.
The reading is 7475.5 (gal)
